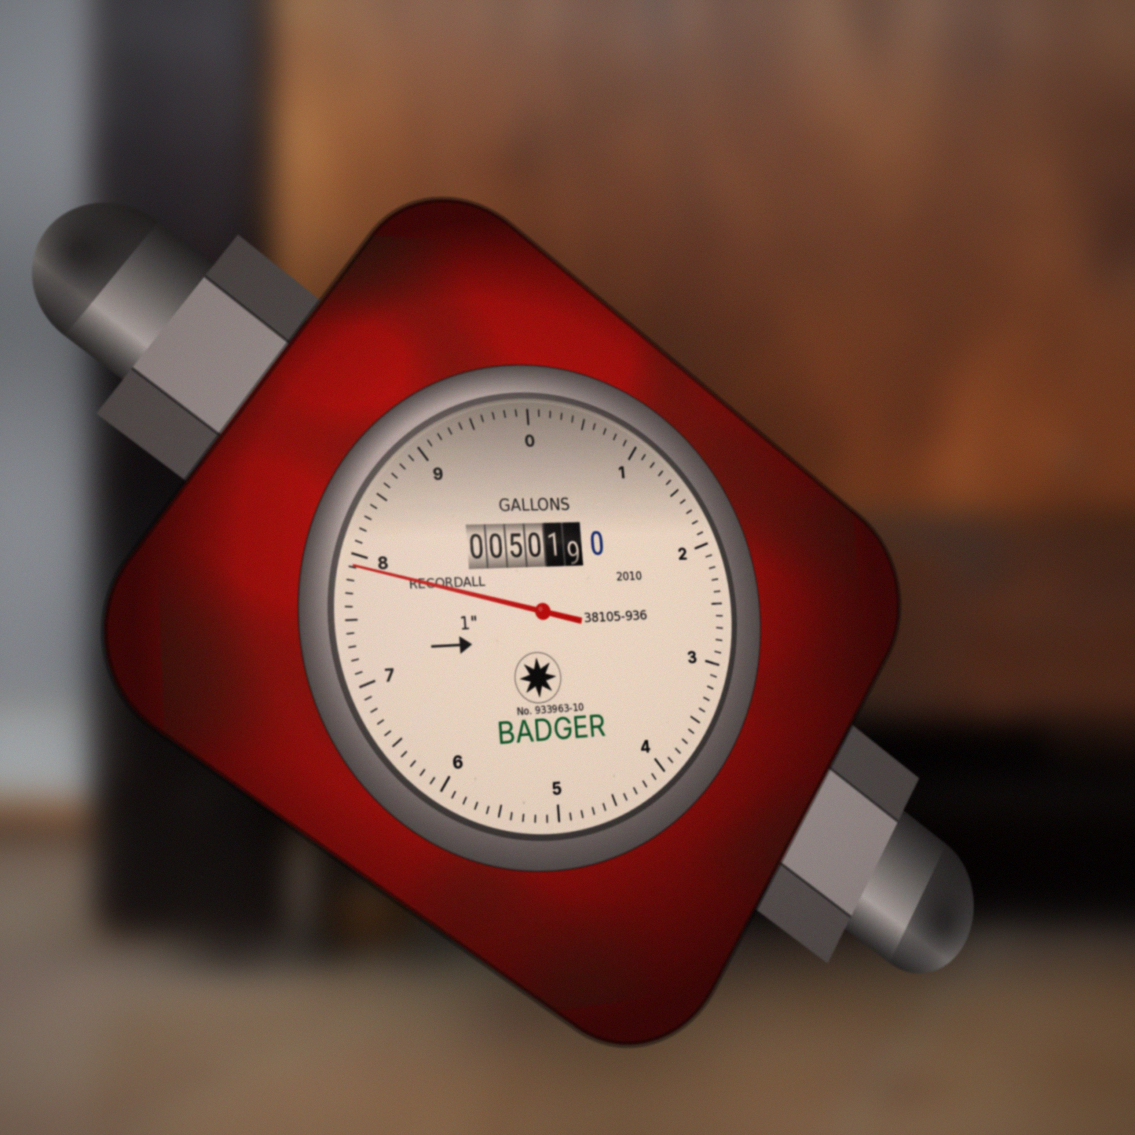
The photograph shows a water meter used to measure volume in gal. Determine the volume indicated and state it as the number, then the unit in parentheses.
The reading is 50187.9 (gal)
